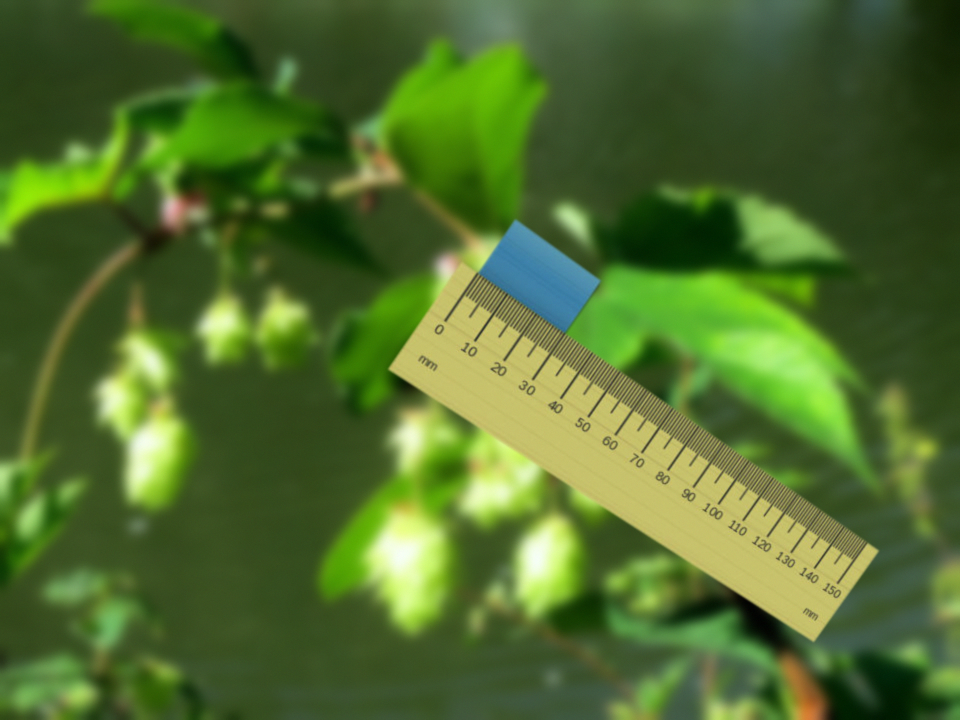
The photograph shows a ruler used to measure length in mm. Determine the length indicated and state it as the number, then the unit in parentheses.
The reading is 30 (mm)
